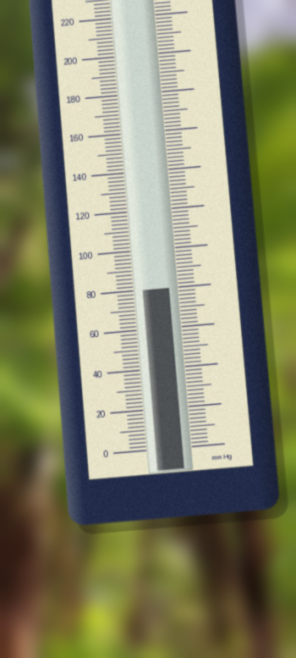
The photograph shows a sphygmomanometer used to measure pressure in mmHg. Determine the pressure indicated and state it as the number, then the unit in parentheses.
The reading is 80 (mmHg)
